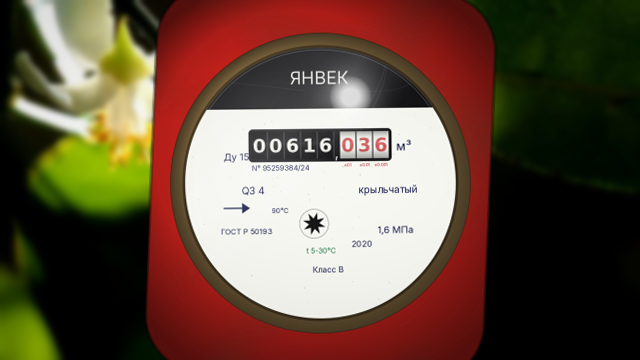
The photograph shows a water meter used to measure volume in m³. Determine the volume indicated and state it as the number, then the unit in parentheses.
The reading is 616.036 (m³)
